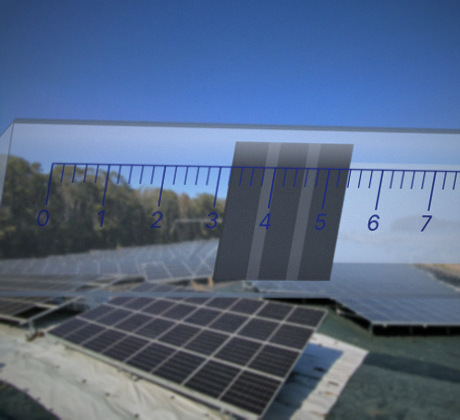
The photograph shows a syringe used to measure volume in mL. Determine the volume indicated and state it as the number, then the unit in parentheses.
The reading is 3.2 (mL)
